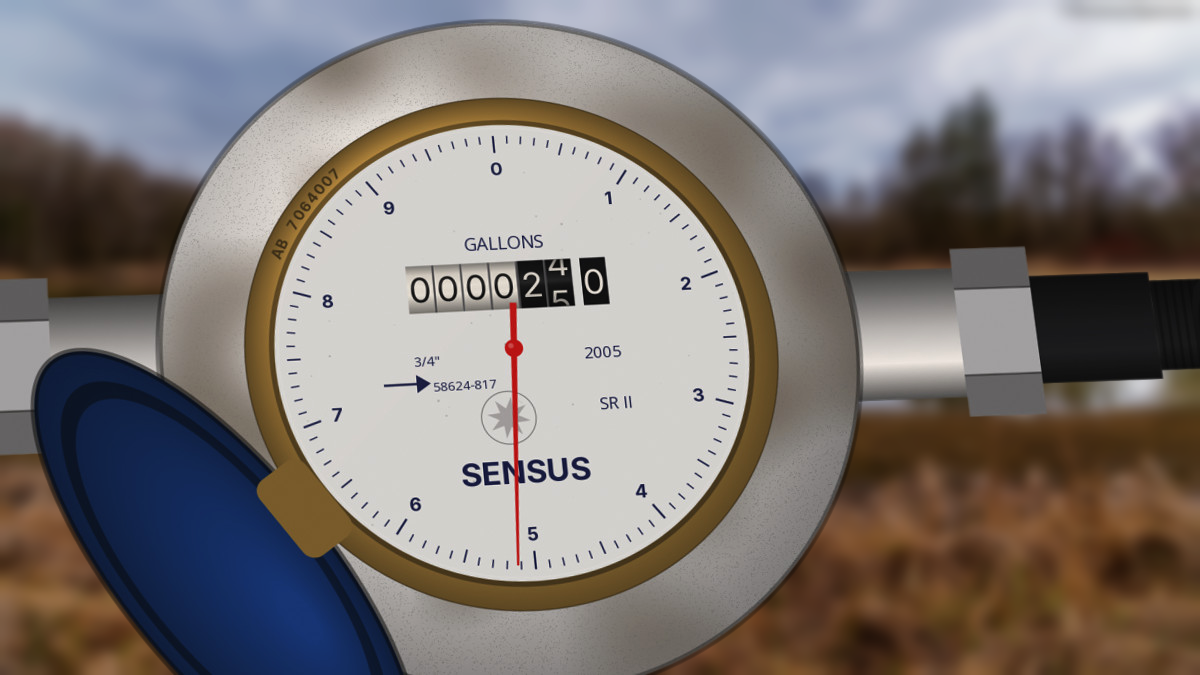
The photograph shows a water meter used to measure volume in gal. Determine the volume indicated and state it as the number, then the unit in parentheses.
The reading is 245.1 (gal)
